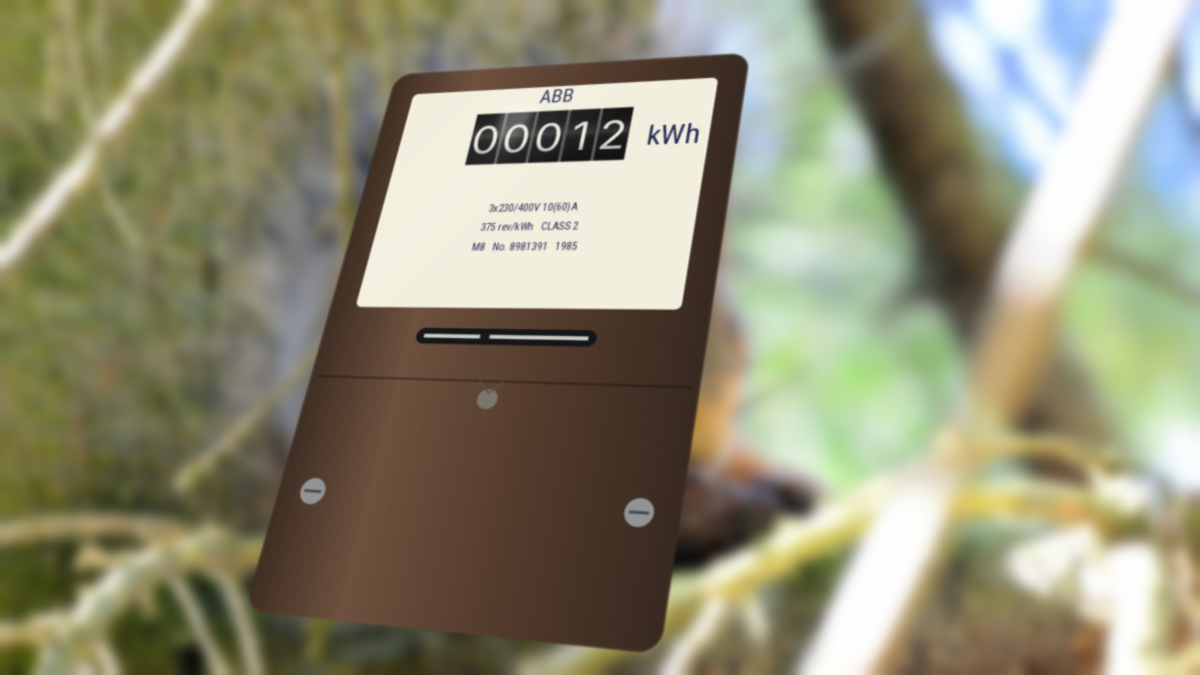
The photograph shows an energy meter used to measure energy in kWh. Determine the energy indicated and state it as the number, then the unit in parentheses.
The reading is 12 (kWh)
